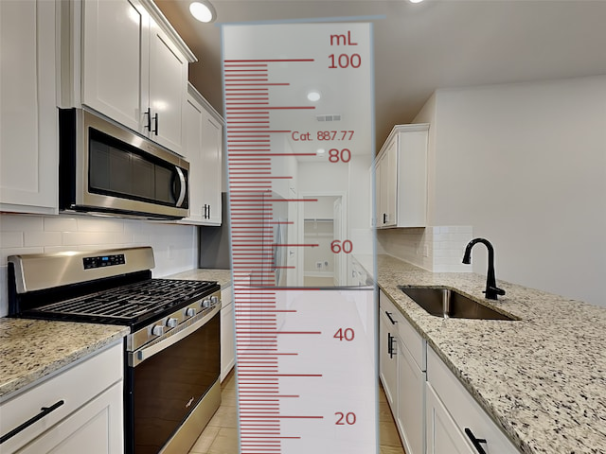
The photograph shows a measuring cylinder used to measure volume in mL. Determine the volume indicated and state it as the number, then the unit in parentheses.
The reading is 50 (mL)
